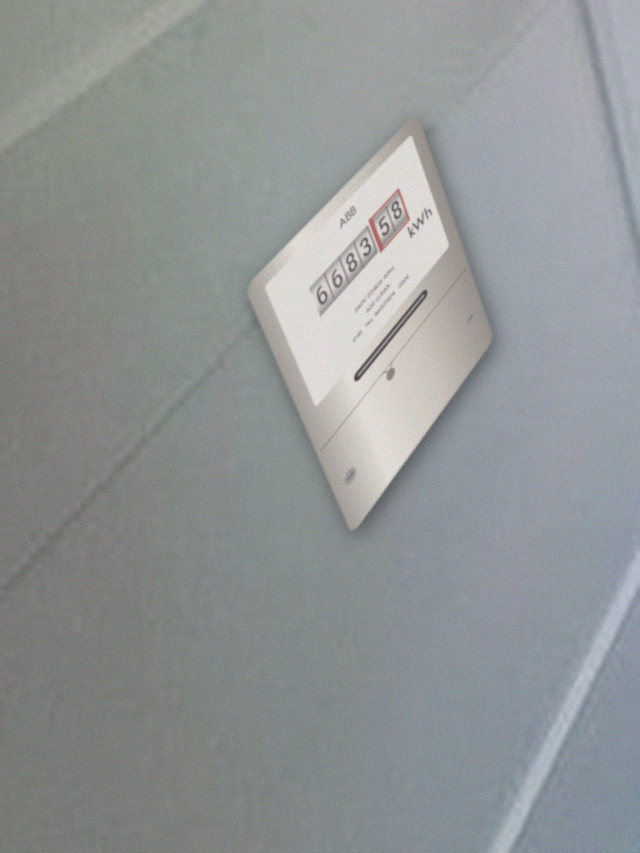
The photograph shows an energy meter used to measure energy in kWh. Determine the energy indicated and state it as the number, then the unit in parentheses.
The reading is 6683.58 (kWh)
